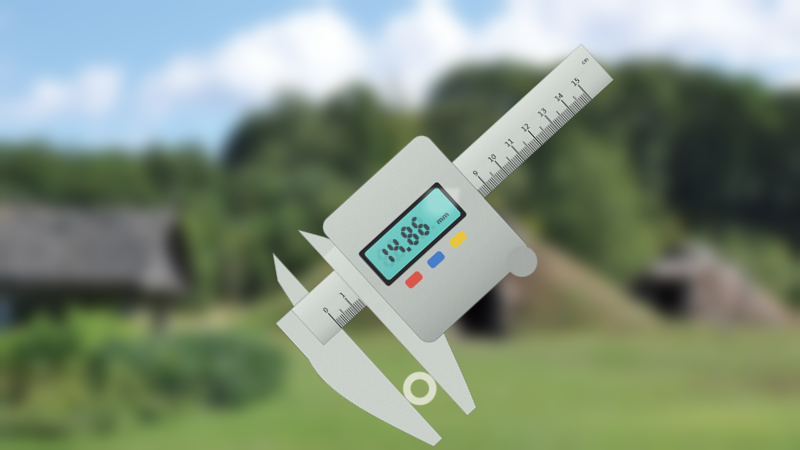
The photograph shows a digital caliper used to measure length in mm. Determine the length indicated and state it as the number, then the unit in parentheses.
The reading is 14.86 (mm)
